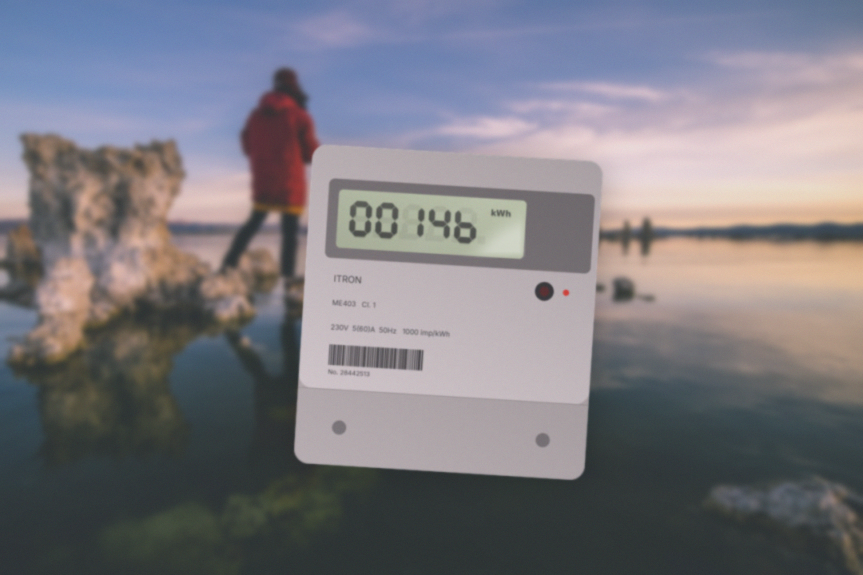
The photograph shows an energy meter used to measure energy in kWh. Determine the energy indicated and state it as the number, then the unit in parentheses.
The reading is 146 (kWh)
